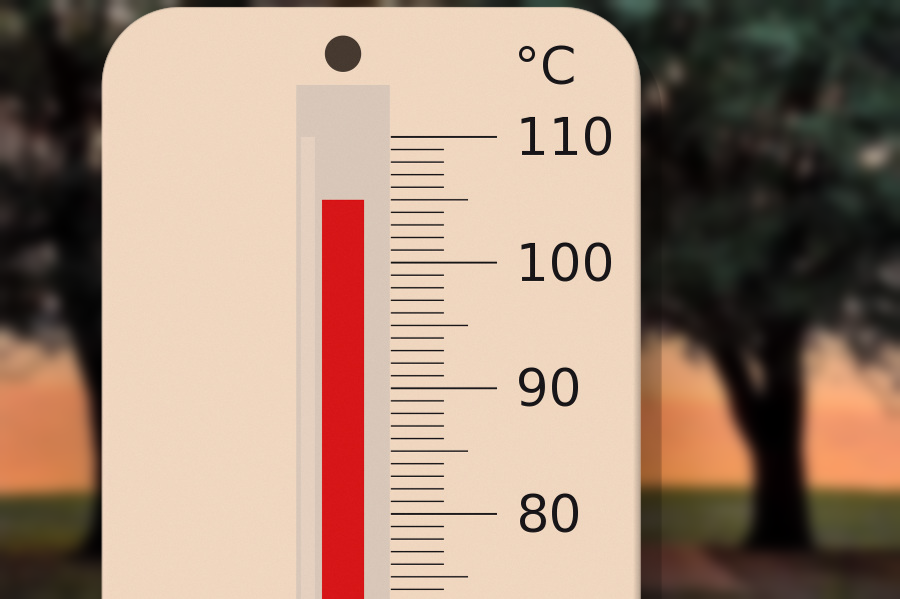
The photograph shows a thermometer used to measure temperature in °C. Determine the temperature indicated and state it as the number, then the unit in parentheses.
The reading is 105 (°C)
